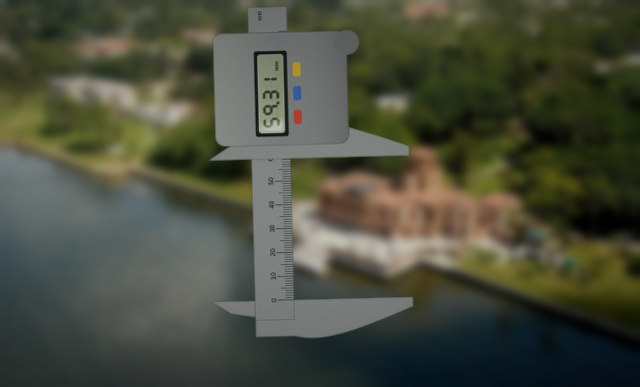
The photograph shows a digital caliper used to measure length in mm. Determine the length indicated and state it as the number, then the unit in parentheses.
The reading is 59.31 (mm)
